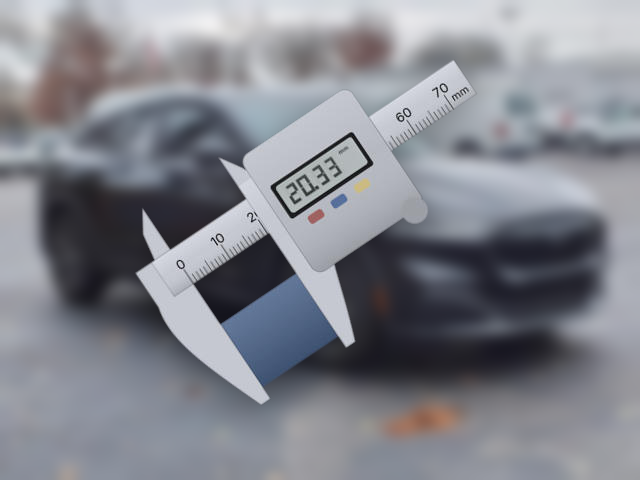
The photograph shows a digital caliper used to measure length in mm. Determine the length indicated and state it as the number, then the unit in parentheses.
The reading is 20.33 (mm)
